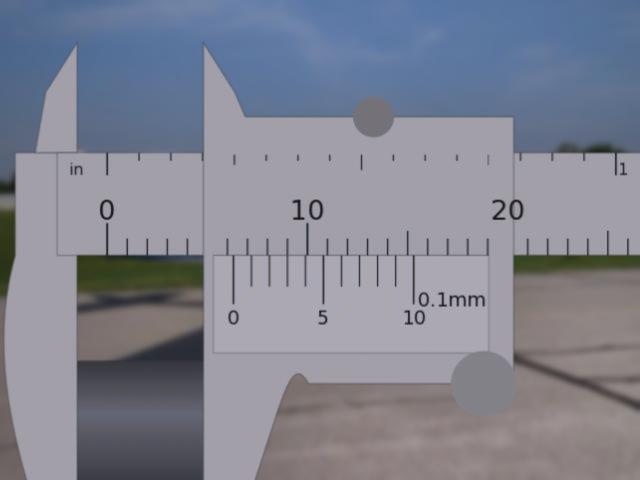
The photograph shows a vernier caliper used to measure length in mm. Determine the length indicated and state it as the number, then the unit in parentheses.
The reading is 6.3 (mm)
